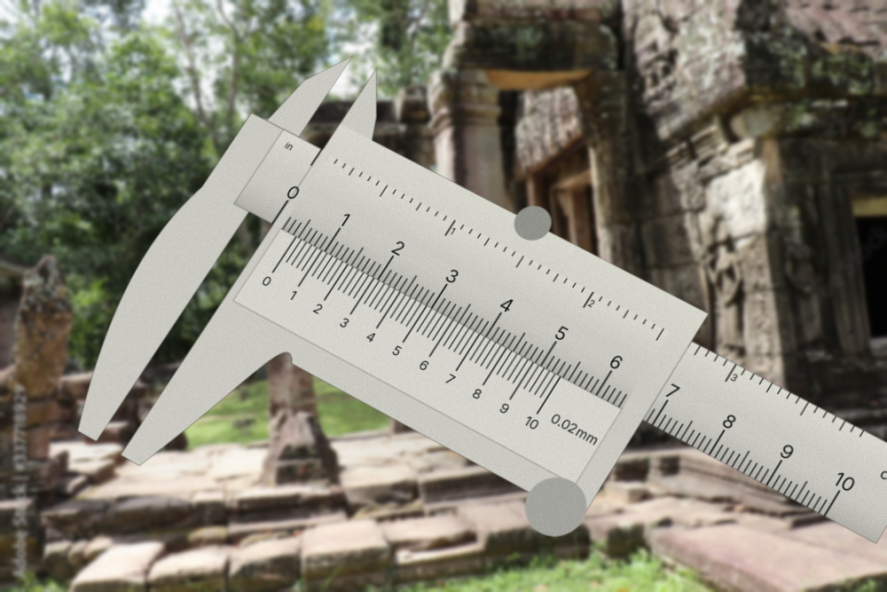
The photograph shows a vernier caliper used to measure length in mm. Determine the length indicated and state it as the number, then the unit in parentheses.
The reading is 4.6 (mm)
